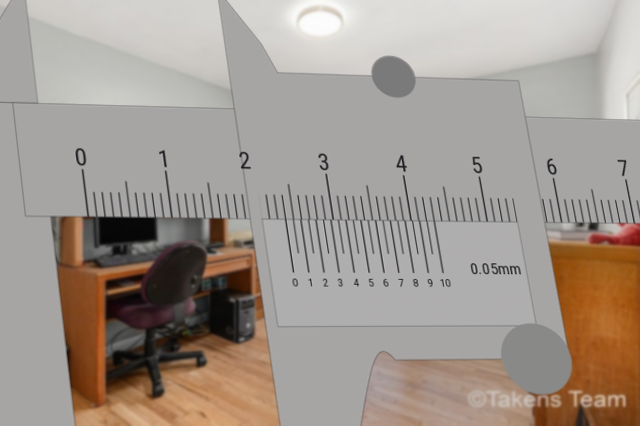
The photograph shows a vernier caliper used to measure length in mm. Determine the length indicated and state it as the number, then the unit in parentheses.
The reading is 24.0 (mm)
